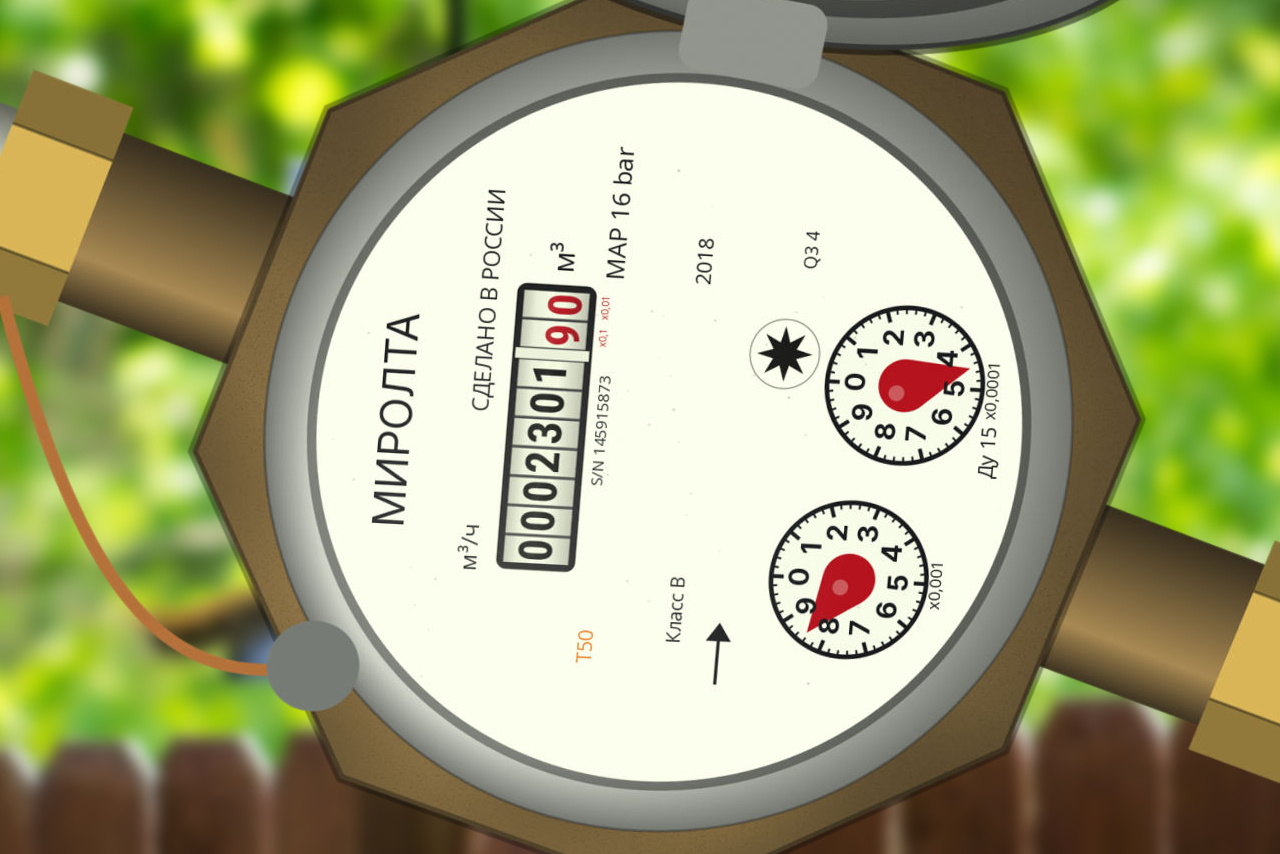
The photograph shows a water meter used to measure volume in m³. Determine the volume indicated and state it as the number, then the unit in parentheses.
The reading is 2301.8984 (m³)
